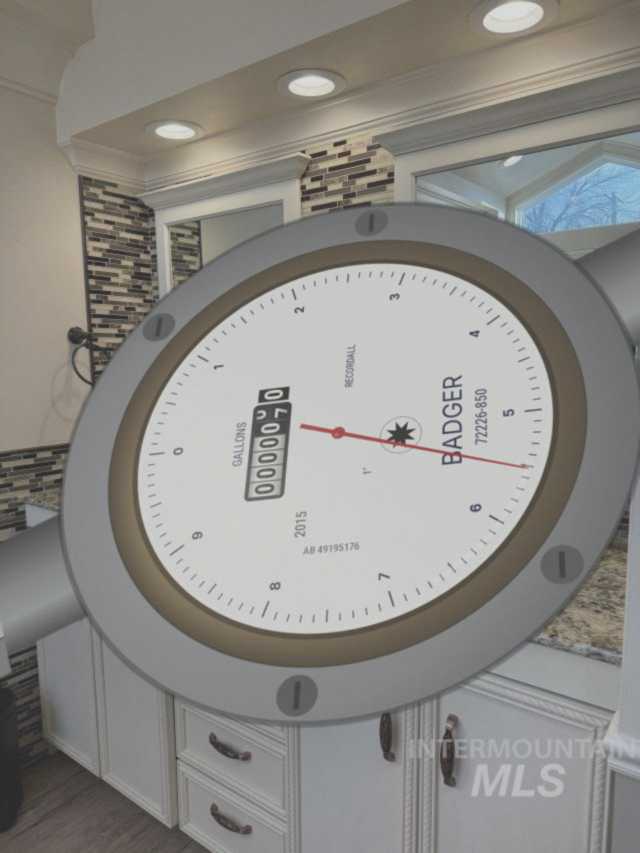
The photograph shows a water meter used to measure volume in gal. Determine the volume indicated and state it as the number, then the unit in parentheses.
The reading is 65.5 (gal)
